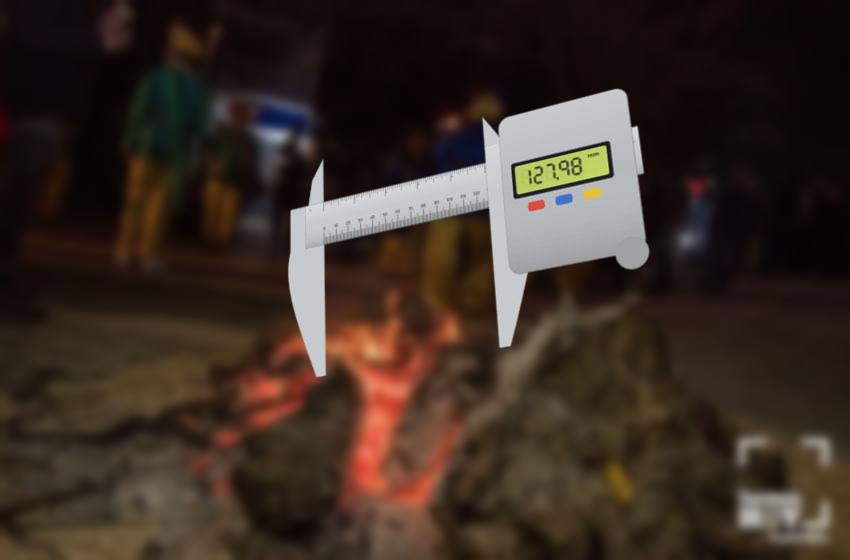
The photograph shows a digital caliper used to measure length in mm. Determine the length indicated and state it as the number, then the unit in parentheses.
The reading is 127.98 (mm)
